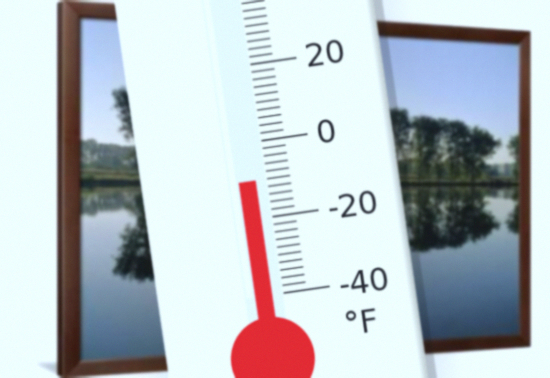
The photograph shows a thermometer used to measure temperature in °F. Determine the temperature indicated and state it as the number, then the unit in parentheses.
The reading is -10 (°F)
